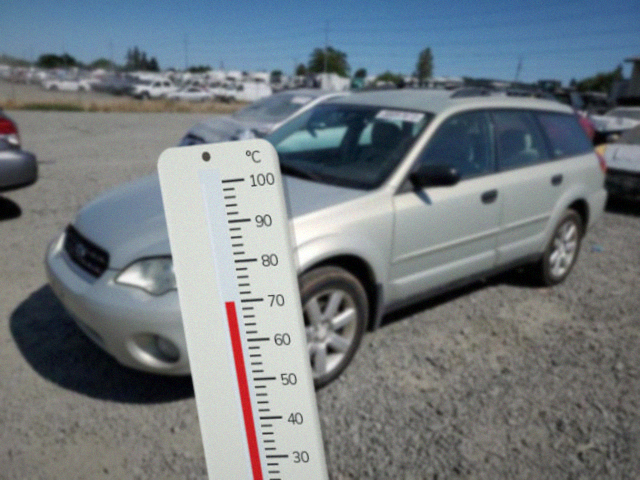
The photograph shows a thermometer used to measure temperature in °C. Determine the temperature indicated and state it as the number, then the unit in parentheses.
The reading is 70 (°C)
